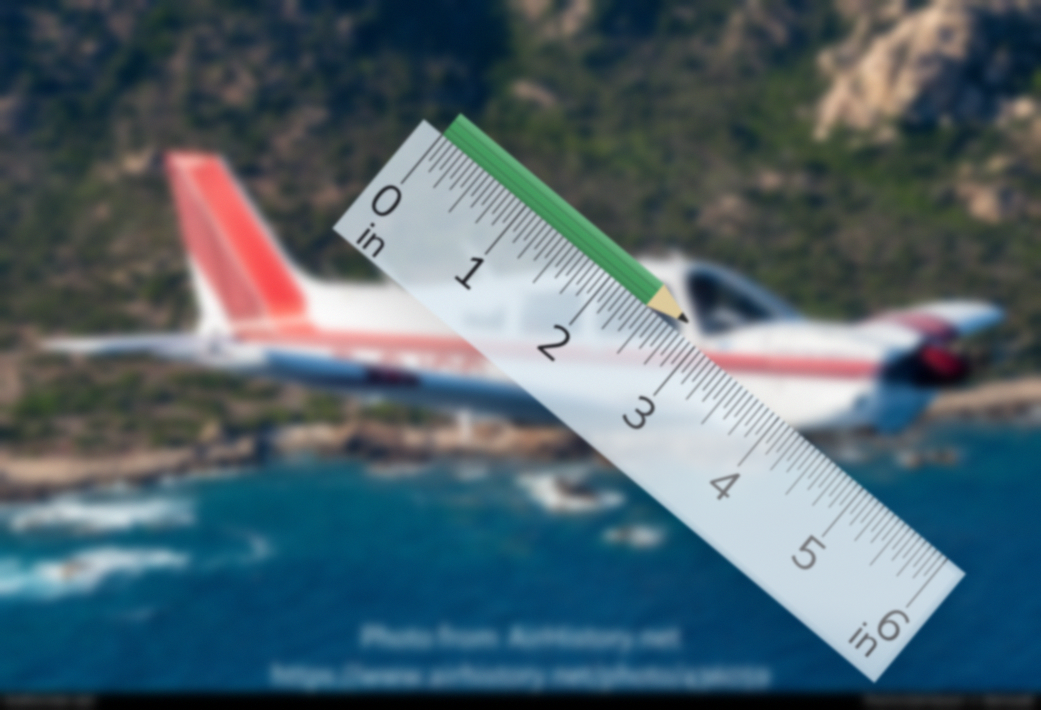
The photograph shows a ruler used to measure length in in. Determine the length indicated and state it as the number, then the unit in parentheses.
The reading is 2.8125 (in)
